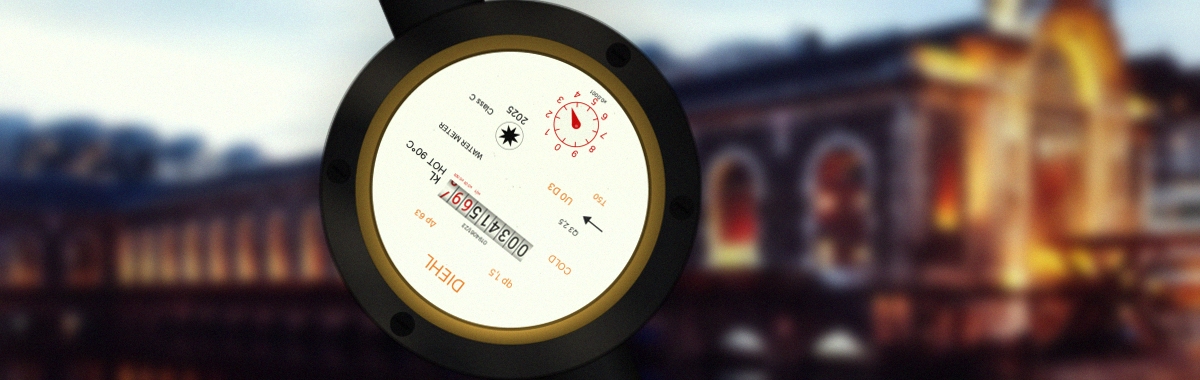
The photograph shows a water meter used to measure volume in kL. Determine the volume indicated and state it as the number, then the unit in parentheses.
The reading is 3415.6973 (kL)
